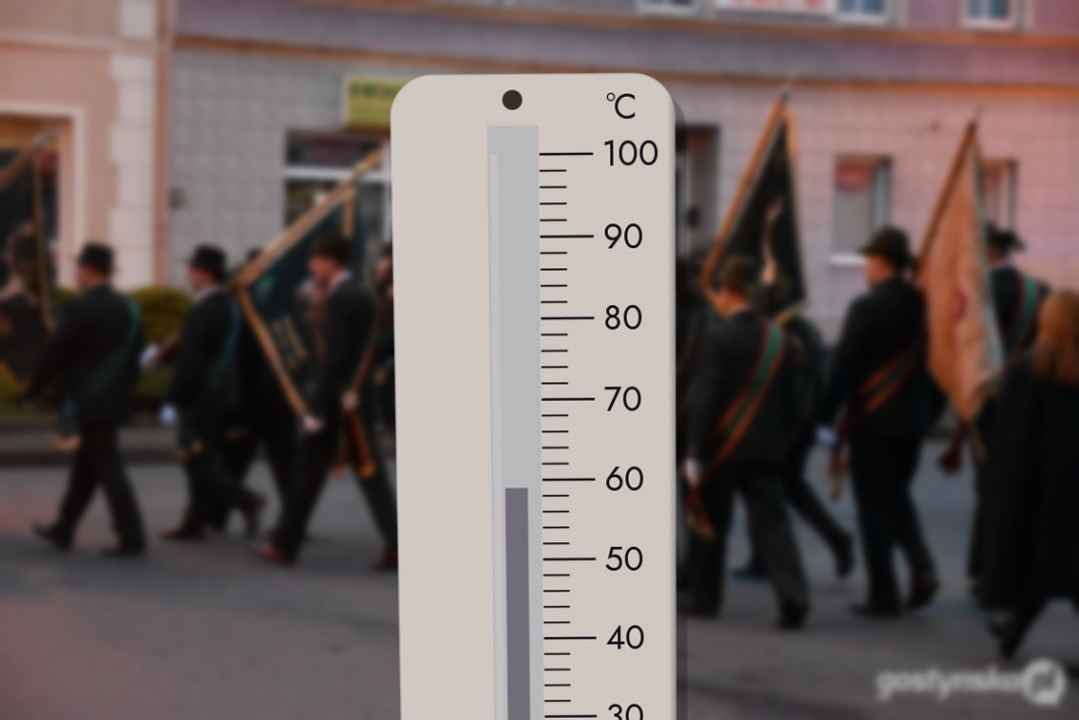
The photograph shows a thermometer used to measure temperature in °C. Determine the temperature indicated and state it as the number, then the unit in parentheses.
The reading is 59 (°C)
